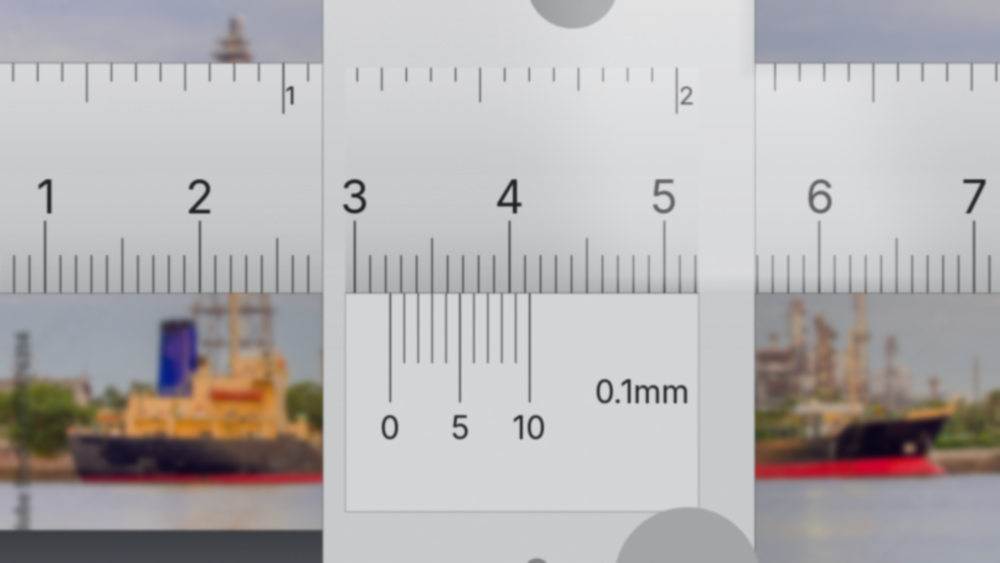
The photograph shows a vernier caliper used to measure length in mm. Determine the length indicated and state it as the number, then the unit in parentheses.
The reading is 32.3 (mm)
